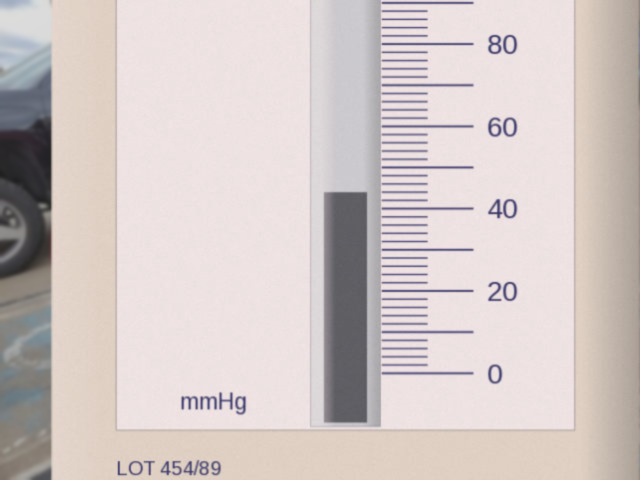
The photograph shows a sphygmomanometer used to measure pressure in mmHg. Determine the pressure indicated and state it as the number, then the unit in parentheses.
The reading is 44 (mmHg)
